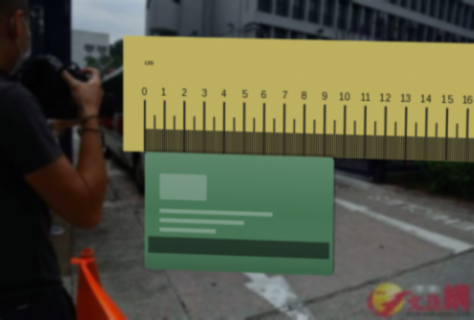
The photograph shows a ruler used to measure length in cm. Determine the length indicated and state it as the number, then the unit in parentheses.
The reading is 9.5 (cm)
